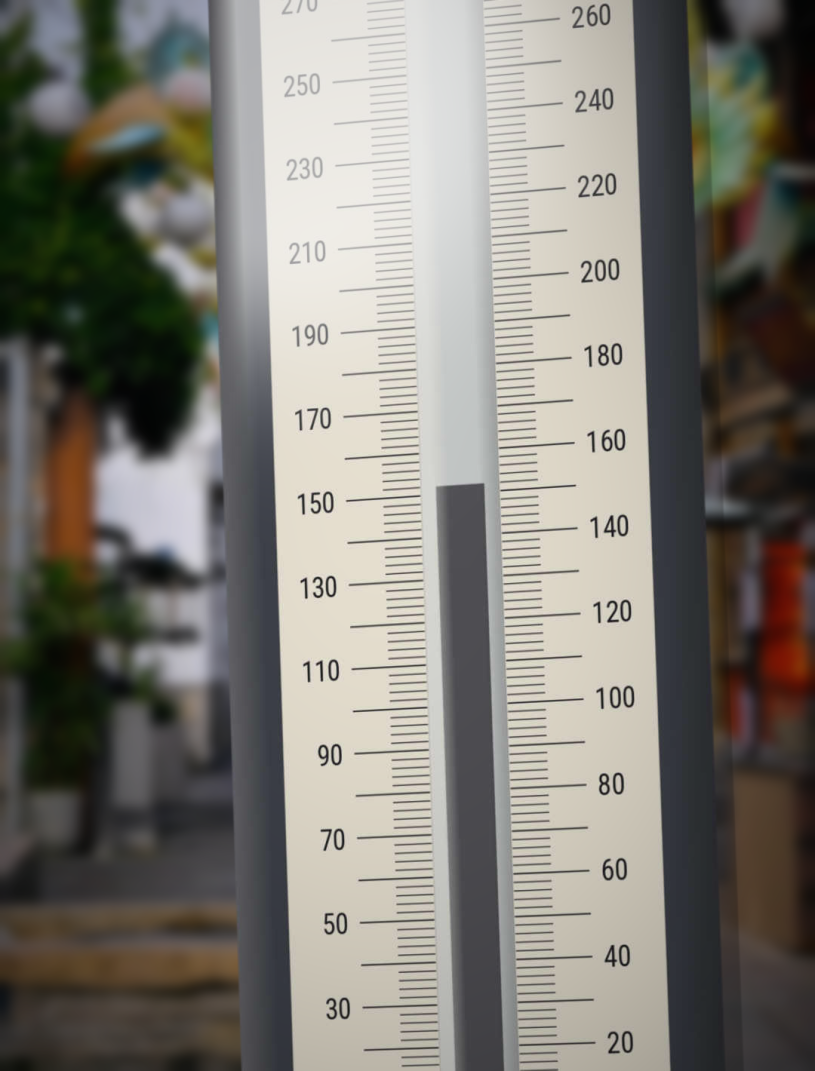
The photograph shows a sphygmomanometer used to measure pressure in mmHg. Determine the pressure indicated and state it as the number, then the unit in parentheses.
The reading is 152 (mmHg)
